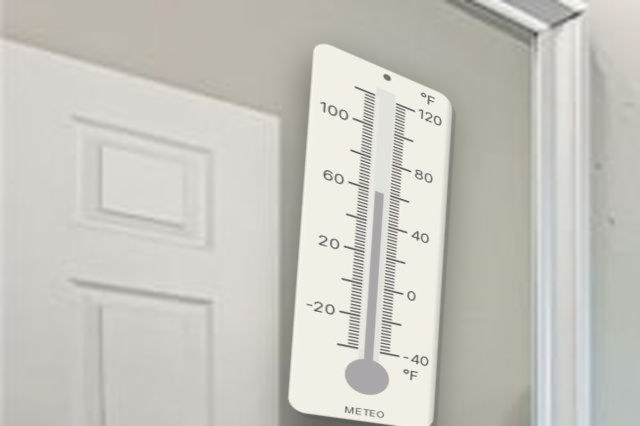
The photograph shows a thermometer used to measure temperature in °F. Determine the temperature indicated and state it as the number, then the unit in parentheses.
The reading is 60 (°F)
